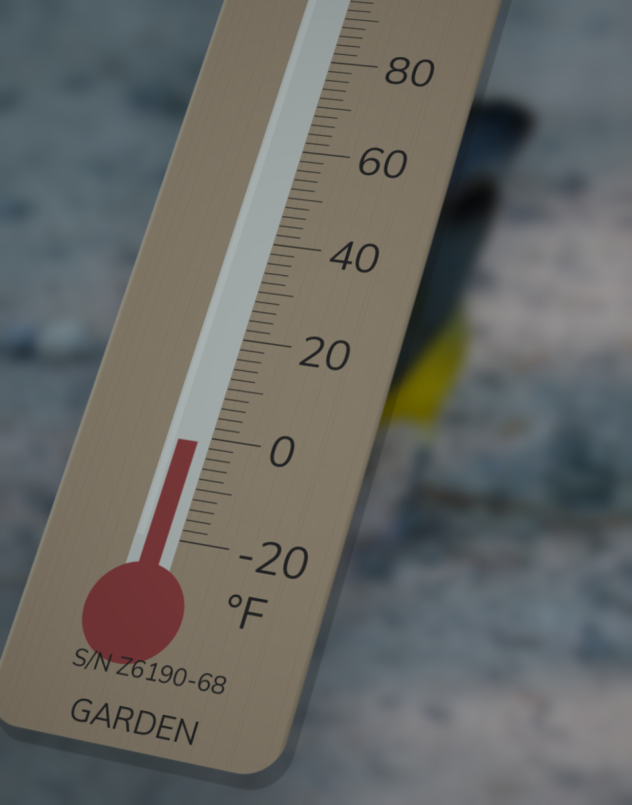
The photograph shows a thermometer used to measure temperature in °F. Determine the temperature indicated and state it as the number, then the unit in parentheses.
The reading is -1 (°F)
